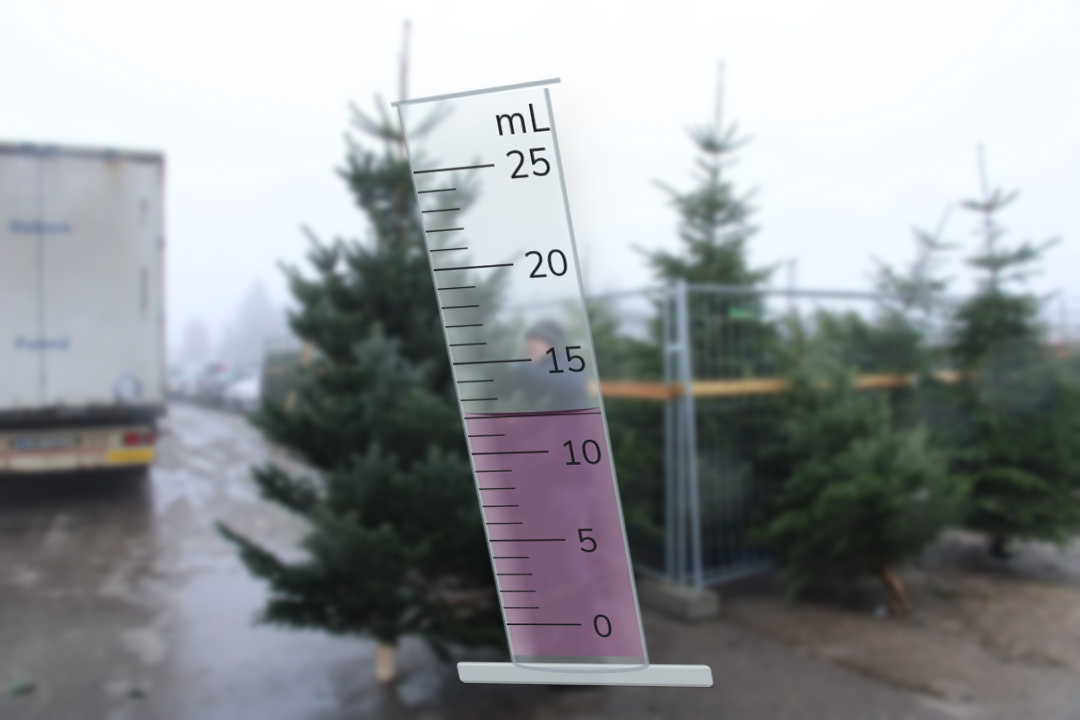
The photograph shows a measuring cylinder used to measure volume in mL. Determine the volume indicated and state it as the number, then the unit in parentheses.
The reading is 12 (mL)
